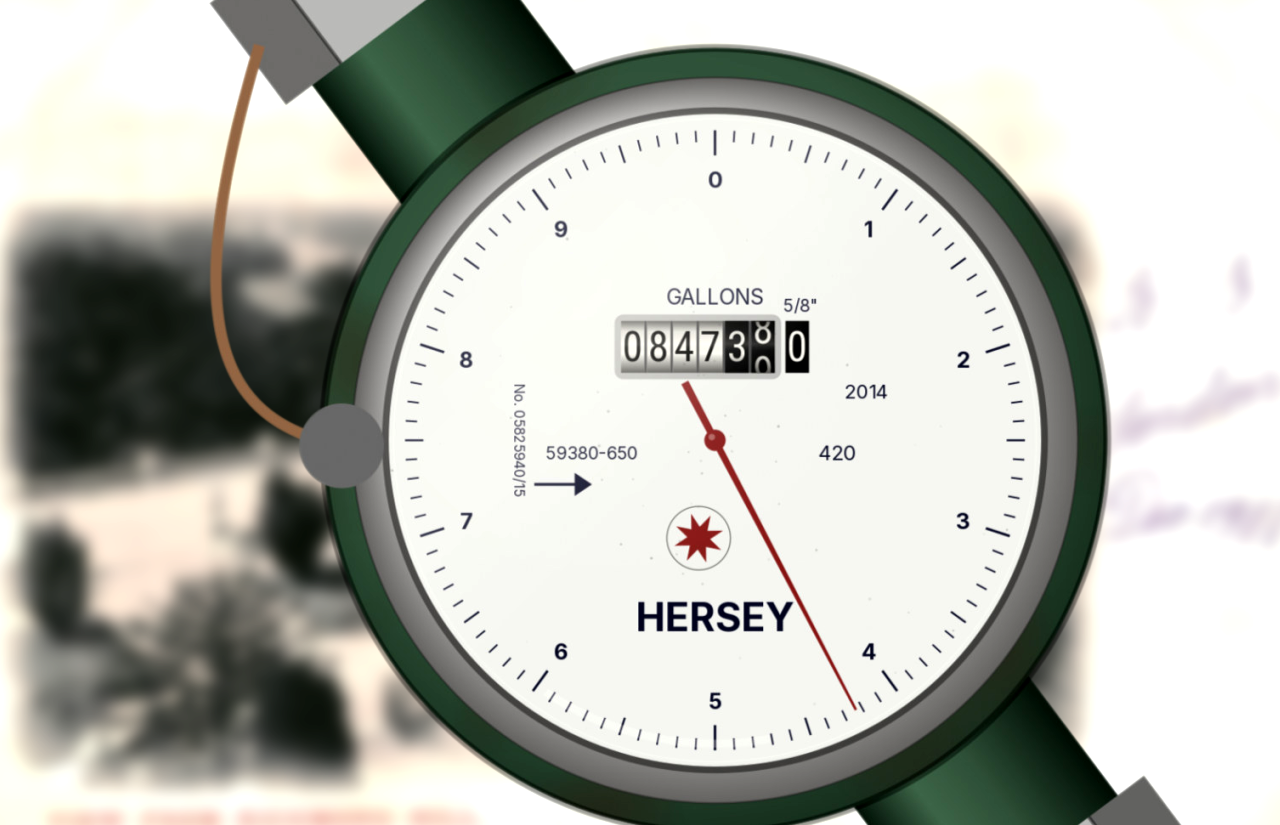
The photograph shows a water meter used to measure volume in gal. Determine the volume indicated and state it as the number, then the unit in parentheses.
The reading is 847384.2 (gal)
